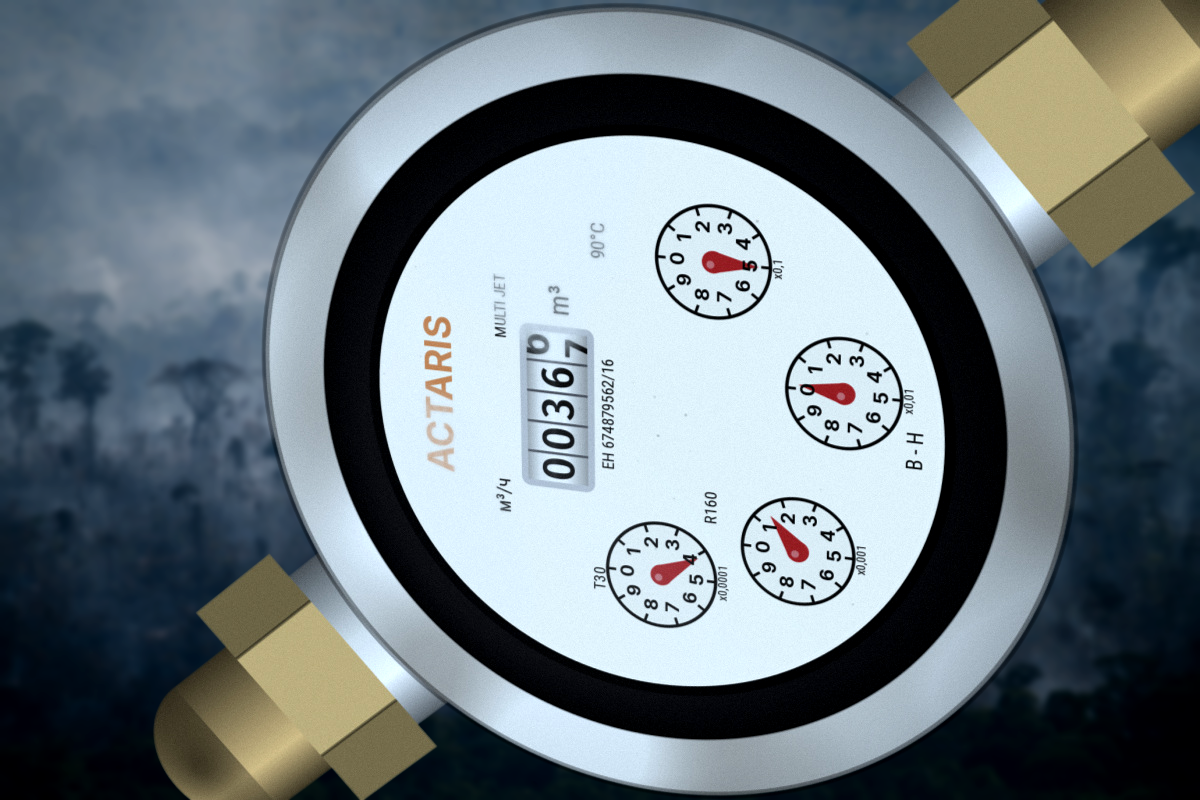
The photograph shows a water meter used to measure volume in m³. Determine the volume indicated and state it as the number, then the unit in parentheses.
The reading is 366.5014 (m³)
